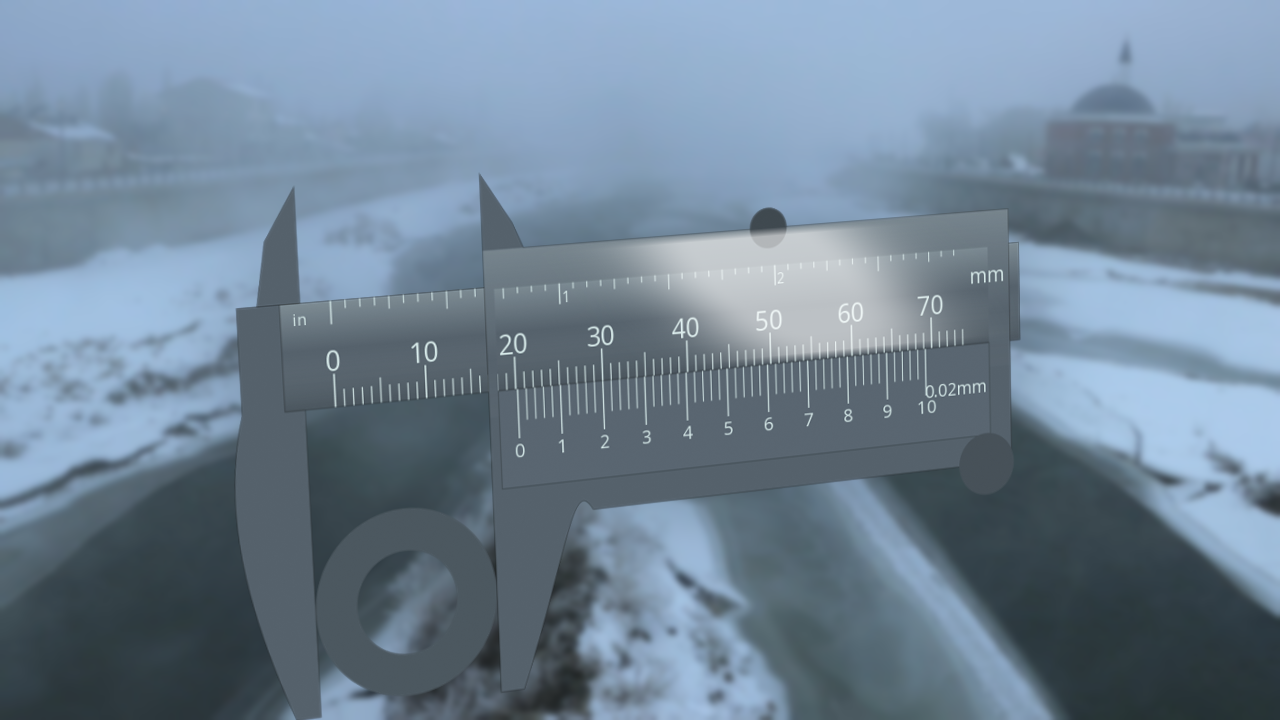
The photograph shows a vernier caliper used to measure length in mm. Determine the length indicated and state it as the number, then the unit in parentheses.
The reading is 20.2 (mm)
